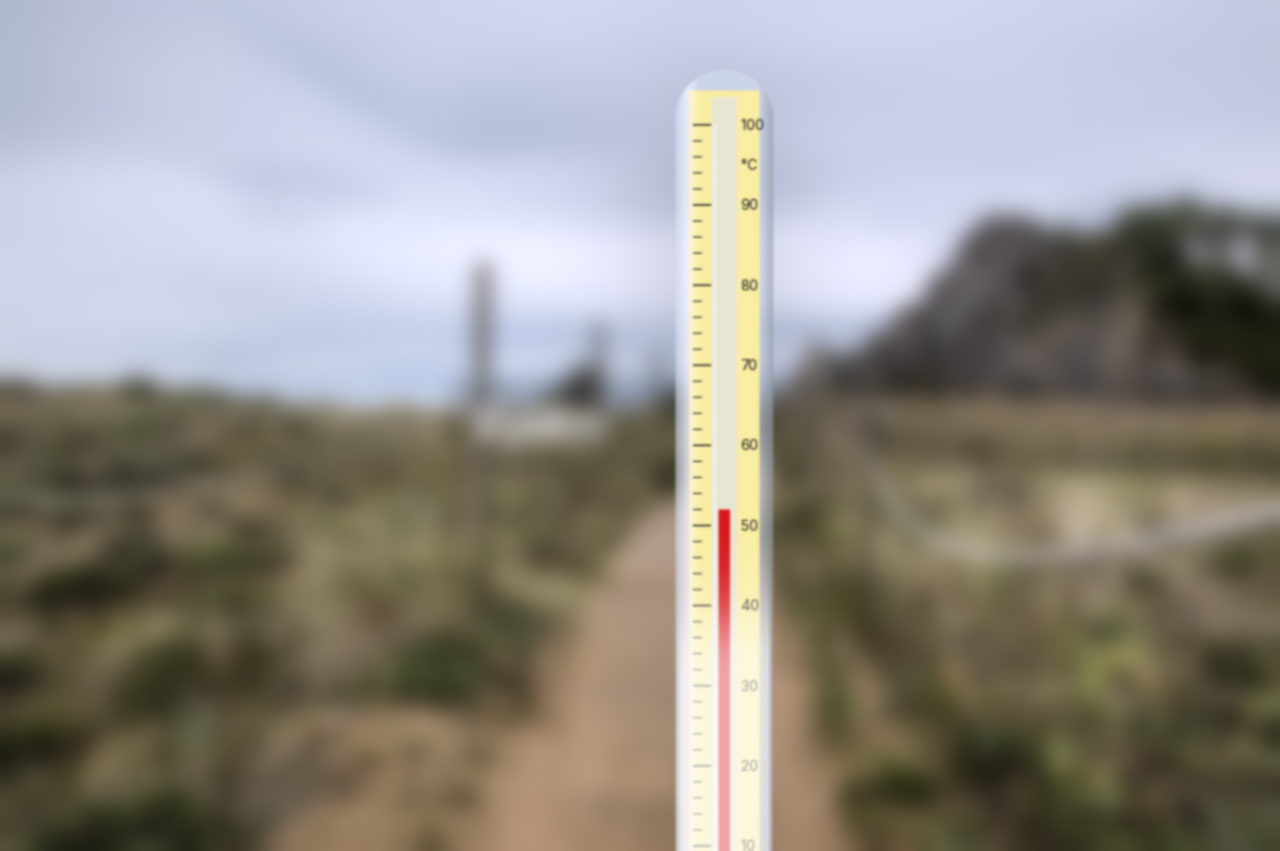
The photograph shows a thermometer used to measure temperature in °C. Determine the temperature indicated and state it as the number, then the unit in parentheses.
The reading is 52 (°C)
